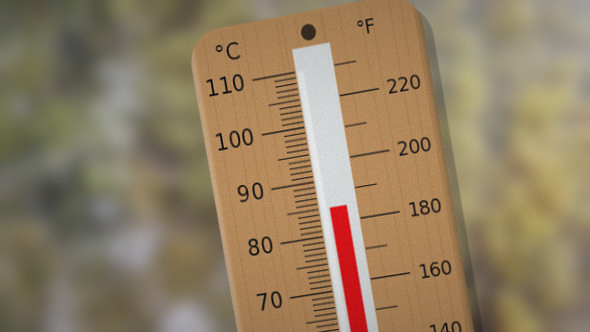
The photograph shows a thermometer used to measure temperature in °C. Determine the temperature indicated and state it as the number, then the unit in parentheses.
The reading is 85 (°C)
